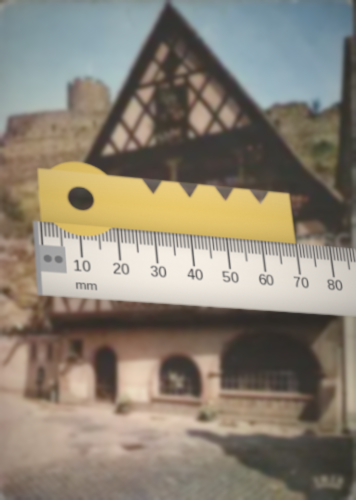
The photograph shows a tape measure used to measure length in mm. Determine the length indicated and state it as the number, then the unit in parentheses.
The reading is 70 (mm)
